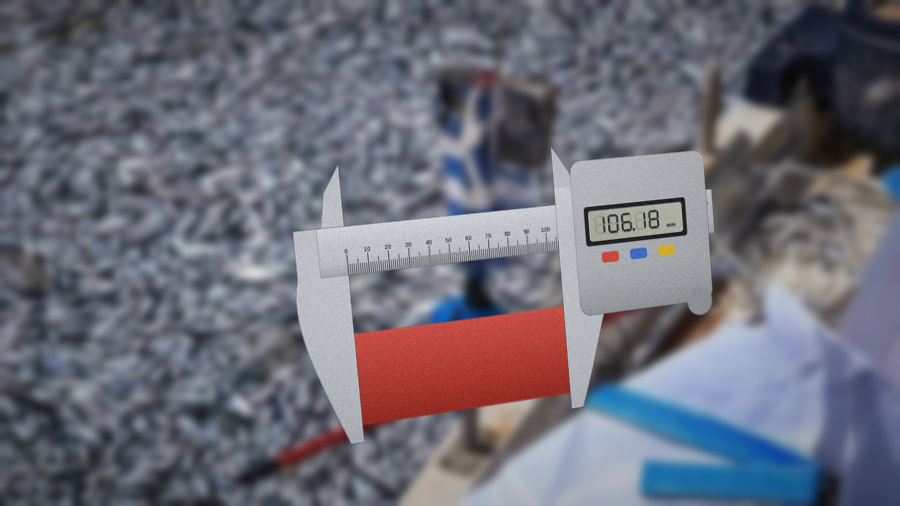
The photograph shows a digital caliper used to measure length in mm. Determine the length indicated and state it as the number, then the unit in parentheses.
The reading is 106.18 (mm)
